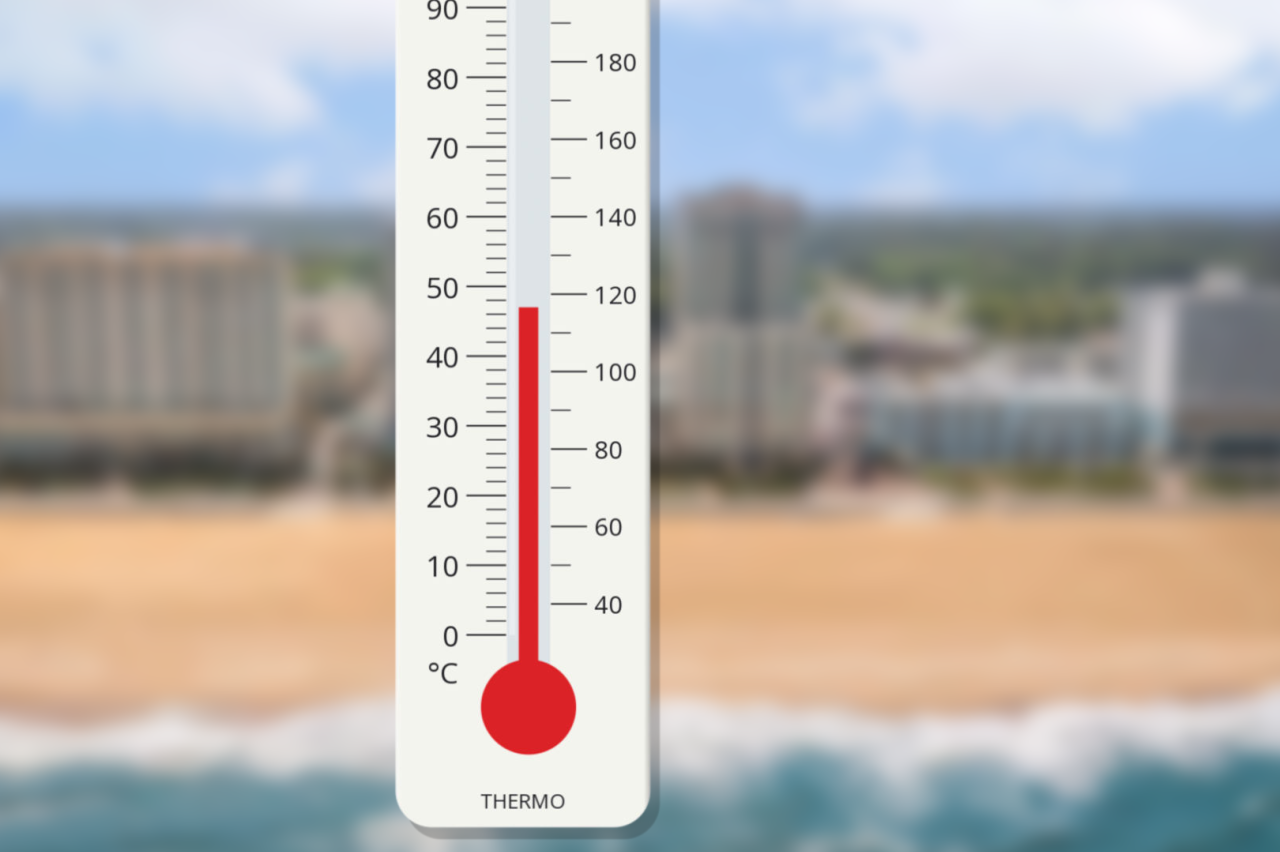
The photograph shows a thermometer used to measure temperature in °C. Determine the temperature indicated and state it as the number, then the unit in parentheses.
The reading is 47 (°C)
